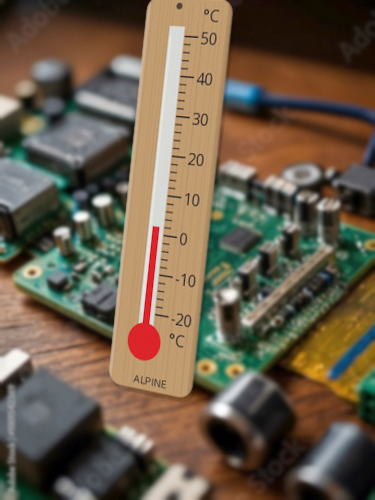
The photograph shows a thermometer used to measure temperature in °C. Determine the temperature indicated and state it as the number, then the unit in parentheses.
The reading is 2 (°C)
